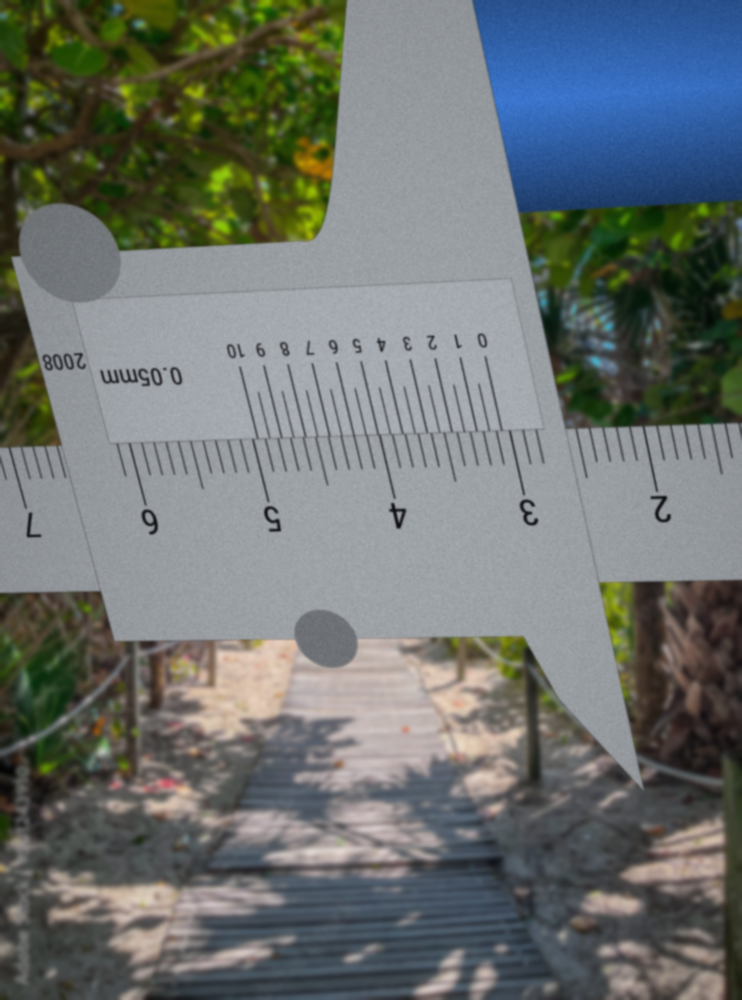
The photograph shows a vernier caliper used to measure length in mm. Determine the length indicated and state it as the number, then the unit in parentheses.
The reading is 30.6 (mm)
